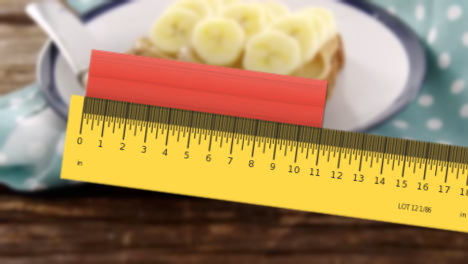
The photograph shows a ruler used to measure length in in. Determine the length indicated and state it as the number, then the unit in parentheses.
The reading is 11 (in)
